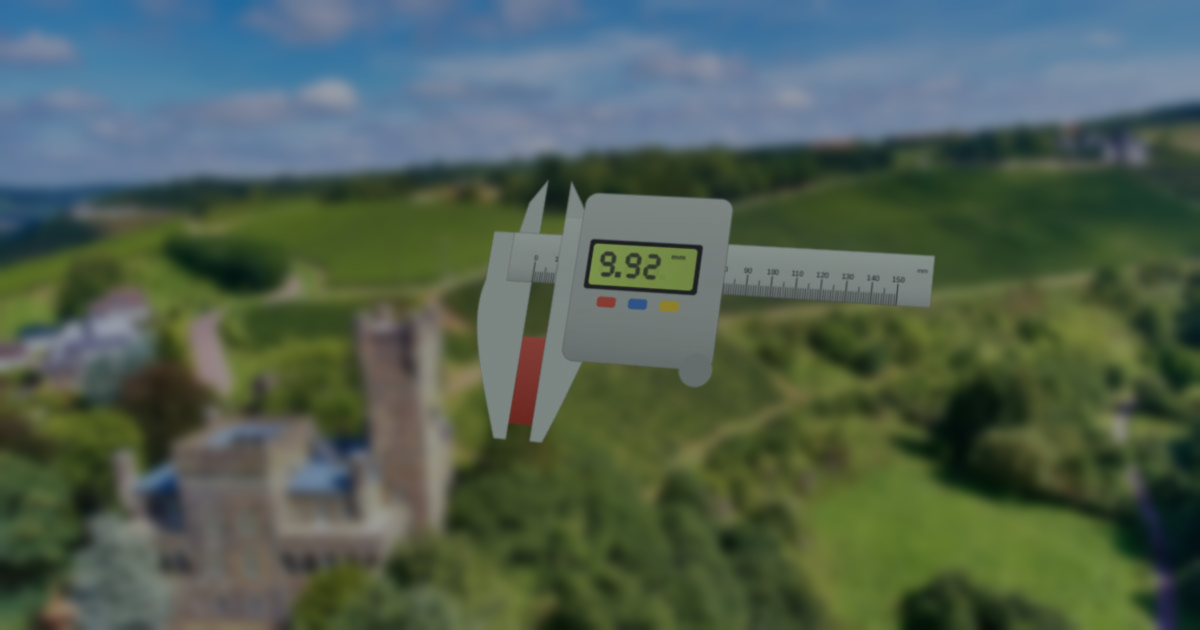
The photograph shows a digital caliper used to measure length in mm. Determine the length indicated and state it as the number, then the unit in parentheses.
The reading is 9.92 (mm)
